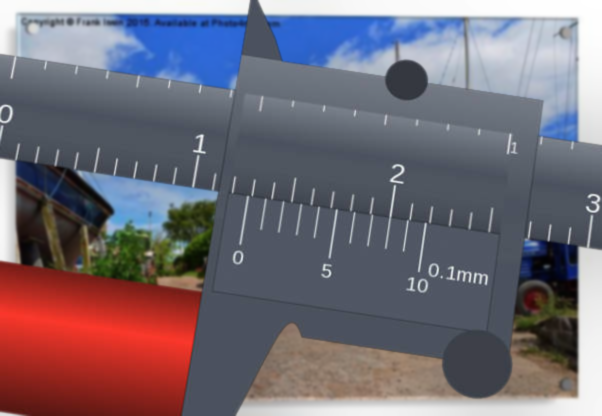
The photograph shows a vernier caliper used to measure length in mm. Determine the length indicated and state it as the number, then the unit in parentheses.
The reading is 12.8 (mm)
